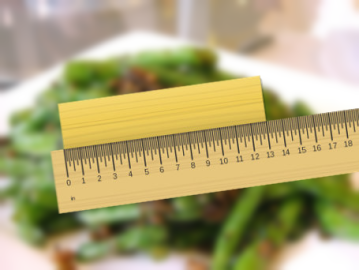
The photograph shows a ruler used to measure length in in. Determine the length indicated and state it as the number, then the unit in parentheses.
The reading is 13 (in)
